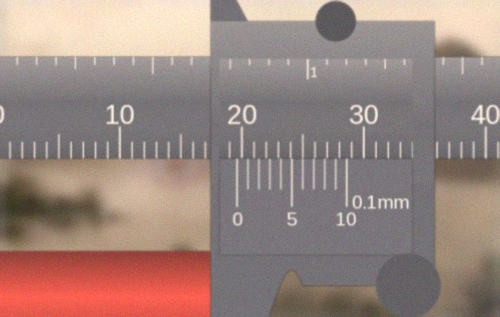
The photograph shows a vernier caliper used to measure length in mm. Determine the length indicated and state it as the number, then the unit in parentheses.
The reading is 19.6 (mm)
